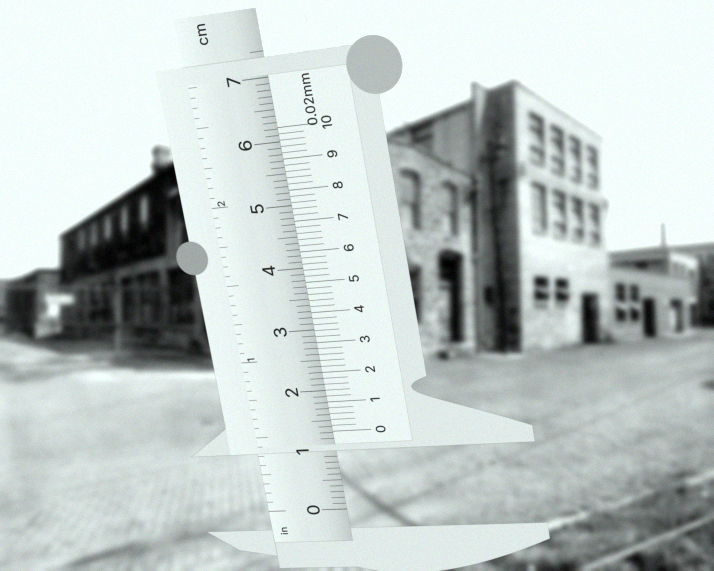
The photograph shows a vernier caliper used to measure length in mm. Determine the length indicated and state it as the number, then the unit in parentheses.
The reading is 13.2 (mm)
